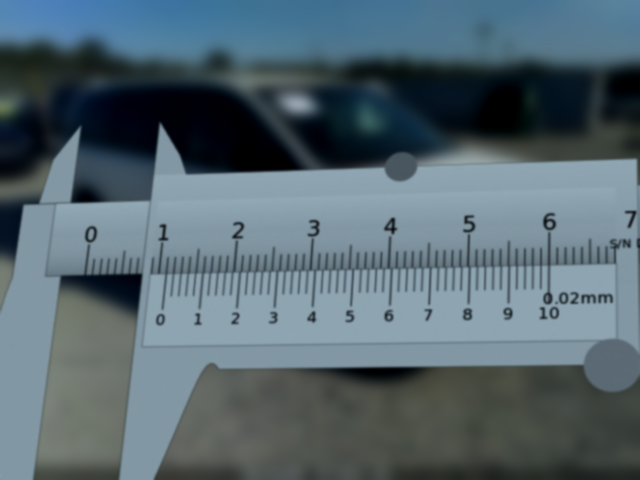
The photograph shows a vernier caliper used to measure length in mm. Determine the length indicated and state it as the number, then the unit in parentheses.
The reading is 11.0 (mm)
